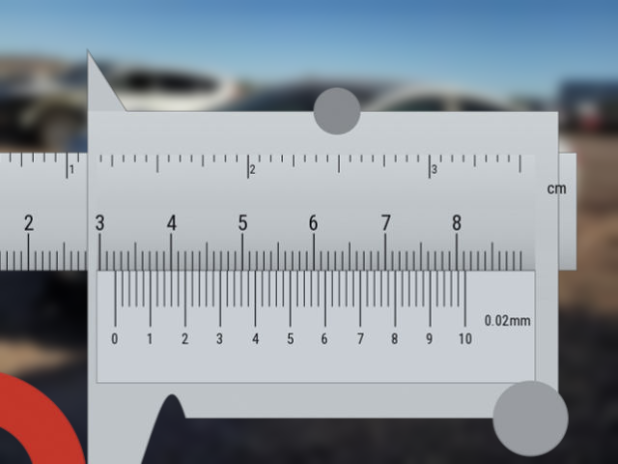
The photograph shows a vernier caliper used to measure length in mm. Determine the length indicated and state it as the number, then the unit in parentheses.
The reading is 32.2 (mm)
